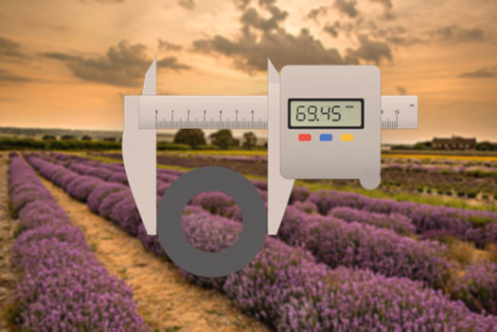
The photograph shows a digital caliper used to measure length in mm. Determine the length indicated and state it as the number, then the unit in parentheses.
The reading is 69.45 (mm)
